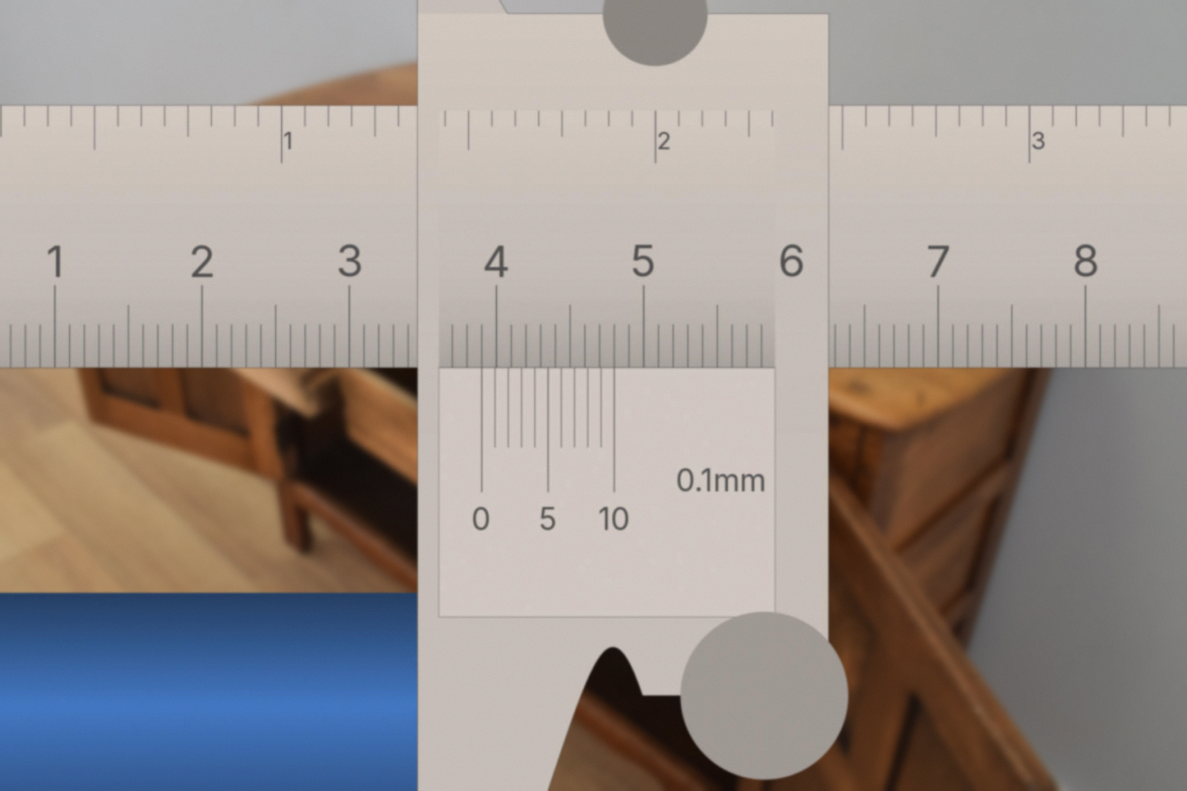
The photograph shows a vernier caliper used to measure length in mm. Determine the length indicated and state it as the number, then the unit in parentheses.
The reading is 39.0 (mm)
